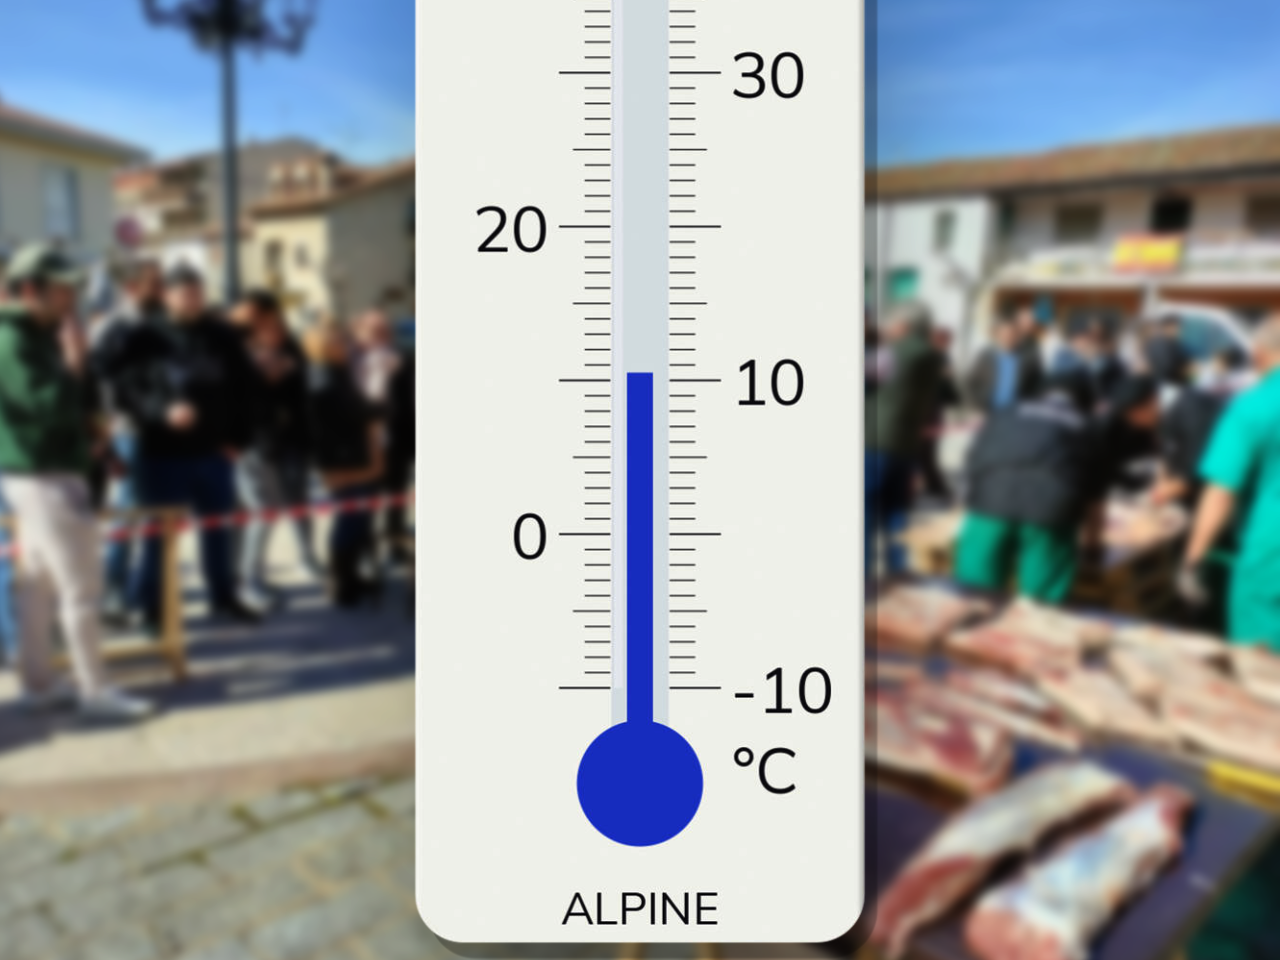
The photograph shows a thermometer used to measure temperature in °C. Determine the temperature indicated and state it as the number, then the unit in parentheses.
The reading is 10.5 (°C)
